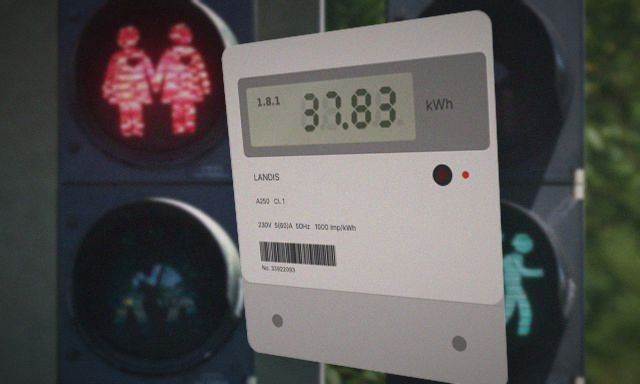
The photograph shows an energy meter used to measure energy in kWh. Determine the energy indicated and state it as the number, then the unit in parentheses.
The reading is 37.83 (kWh)
